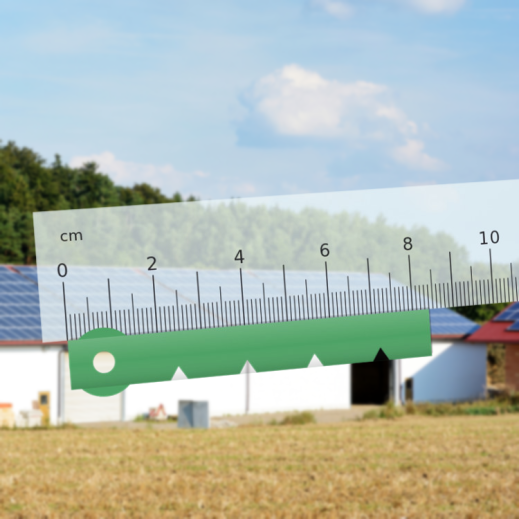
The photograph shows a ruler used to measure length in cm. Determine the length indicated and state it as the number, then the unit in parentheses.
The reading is 8.4 (cm)
